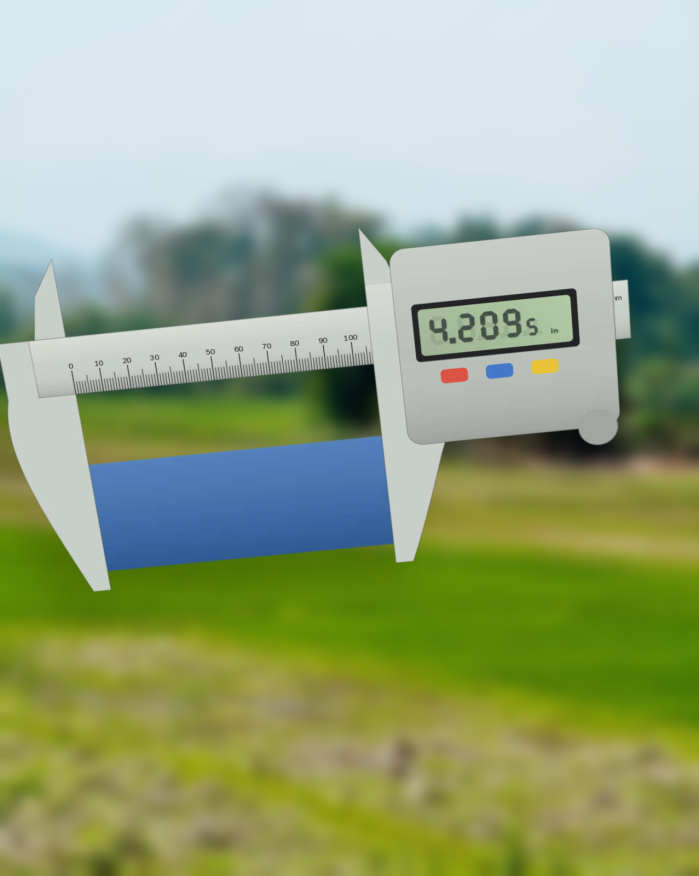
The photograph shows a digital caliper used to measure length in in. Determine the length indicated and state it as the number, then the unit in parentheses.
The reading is 4.2095 (in)
